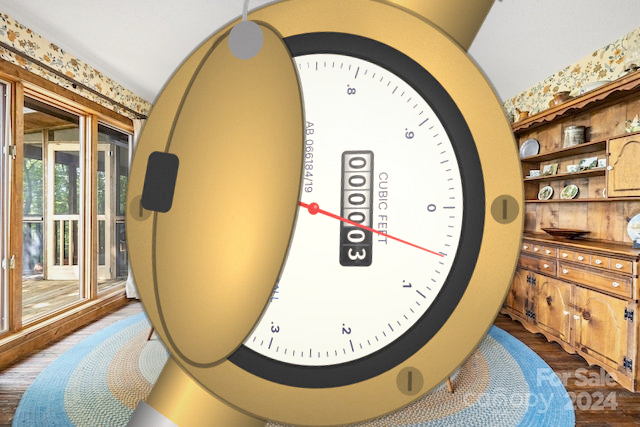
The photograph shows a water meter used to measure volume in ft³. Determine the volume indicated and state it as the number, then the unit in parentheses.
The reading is 3.05 (ft³)
